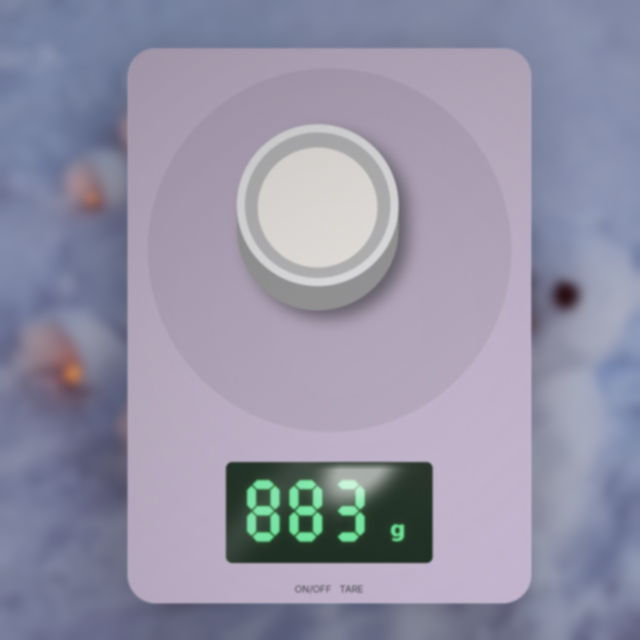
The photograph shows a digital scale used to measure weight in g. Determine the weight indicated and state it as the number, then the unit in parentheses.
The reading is 883 (g)
